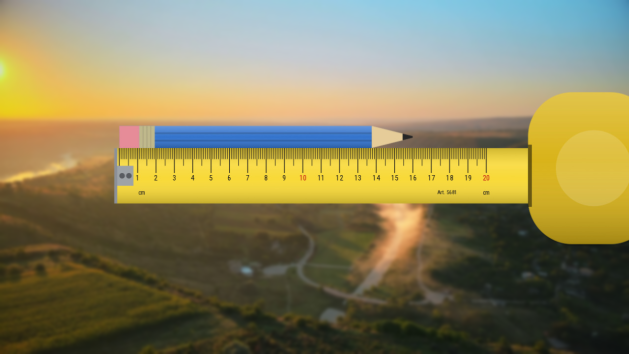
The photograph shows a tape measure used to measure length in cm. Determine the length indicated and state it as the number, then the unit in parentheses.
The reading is 16 (cm)
